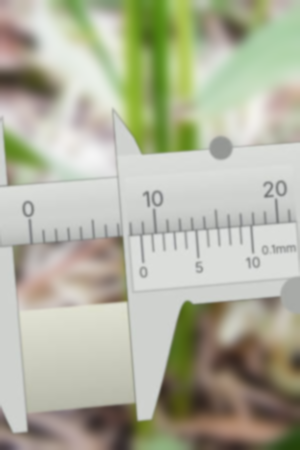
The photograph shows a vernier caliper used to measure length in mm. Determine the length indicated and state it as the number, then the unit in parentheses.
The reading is 8.8 (mm)
